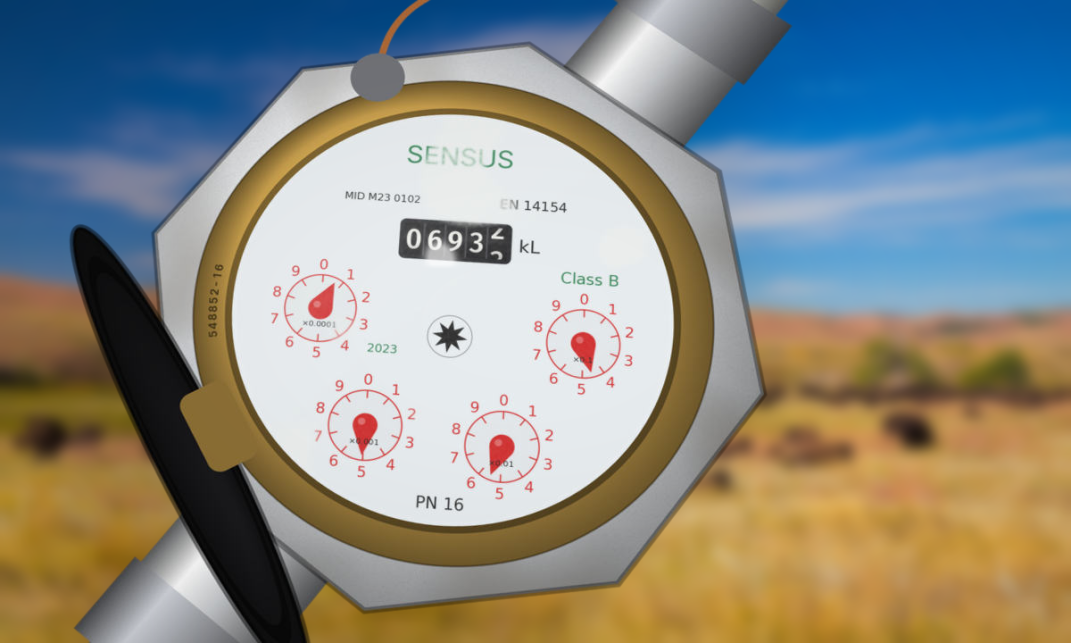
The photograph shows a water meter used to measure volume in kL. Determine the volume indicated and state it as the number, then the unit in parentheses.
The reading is 6932.4550 (kL)
